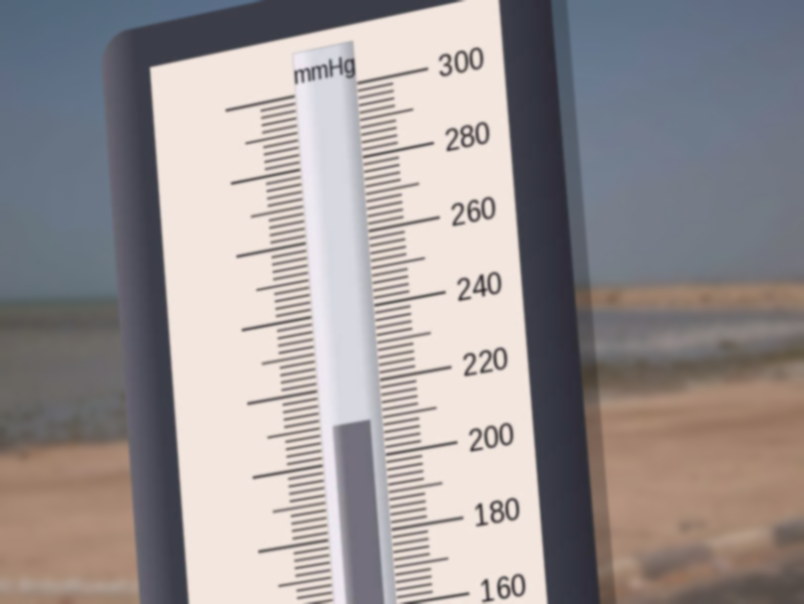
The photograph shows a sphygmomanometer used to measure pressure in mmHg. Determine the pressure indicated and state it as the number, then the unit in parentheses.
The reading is 210 (mmHg)
